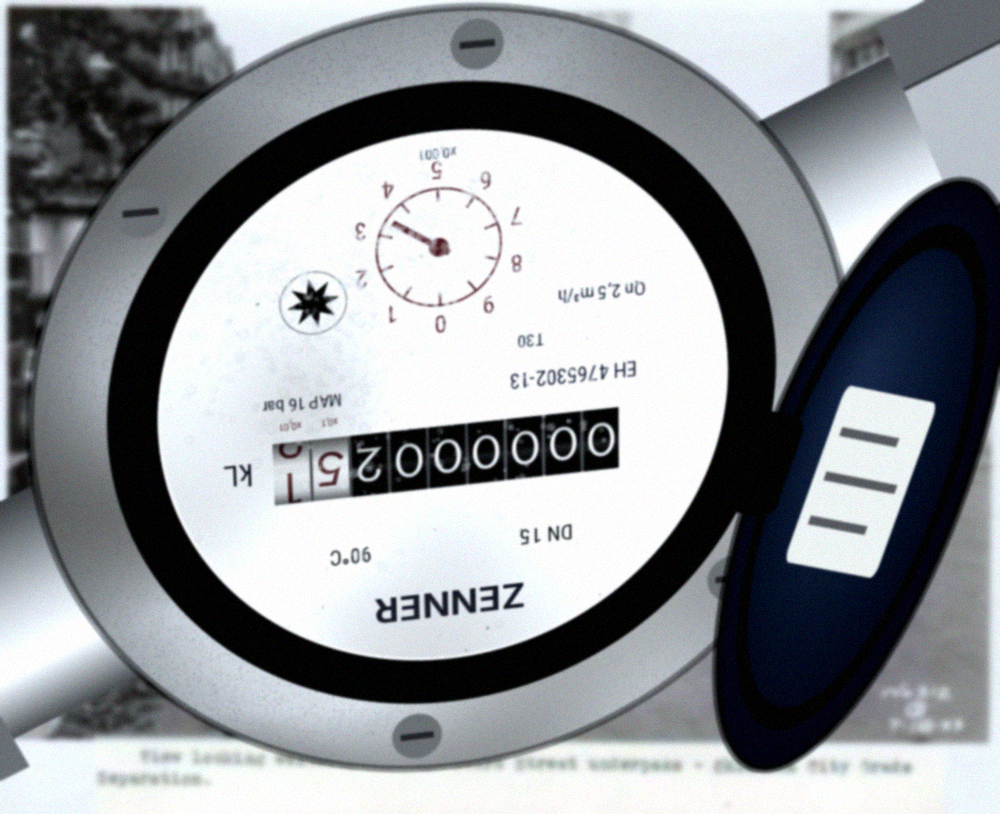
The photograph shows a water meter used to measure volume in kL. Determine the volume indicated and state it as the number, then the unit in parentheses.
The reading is 2.513 (kL)
